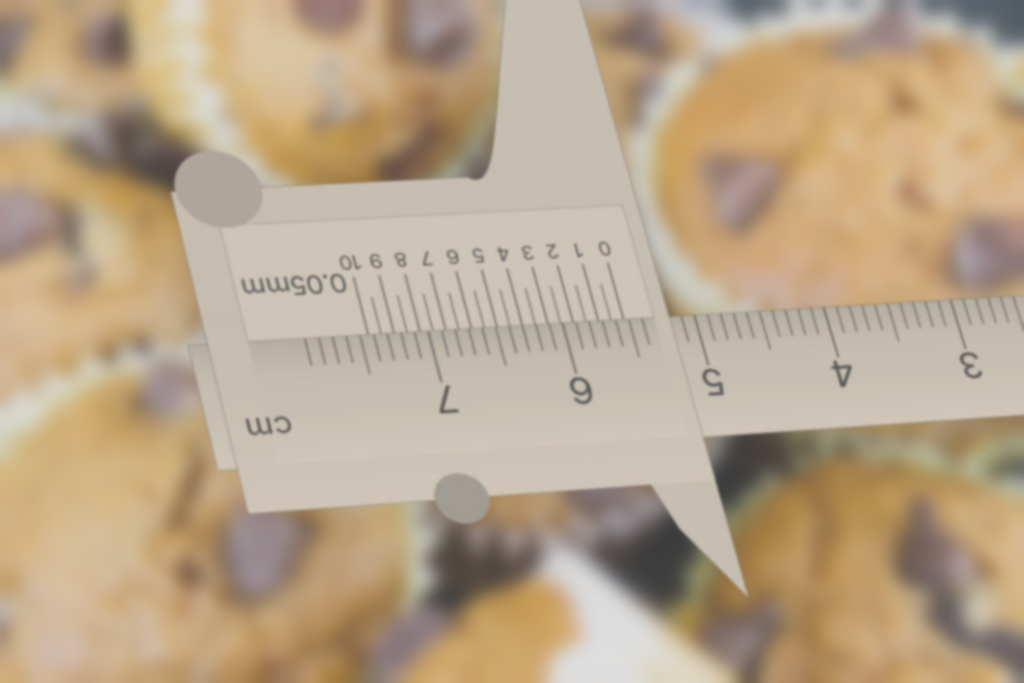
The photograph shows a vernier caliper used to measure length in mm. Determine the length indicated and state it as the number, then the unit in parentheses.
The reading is 55.4 (mm)
